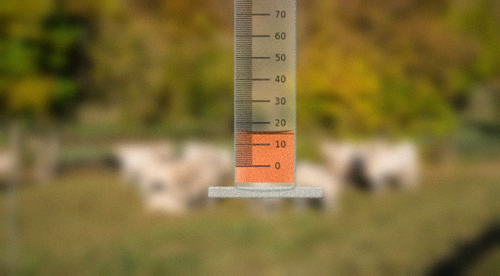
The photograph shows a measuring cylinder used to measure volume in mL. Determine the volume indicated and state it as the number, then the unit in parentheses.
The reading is 15 (mL)
